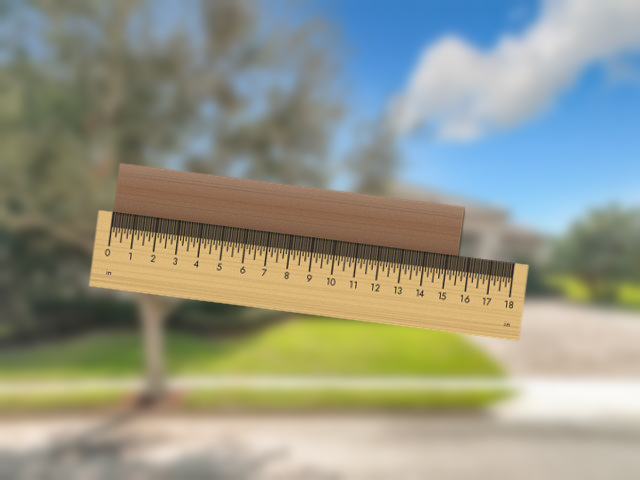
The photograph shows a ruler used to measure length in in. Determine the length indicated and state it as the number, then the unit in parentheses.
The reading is 15.5 (in)
